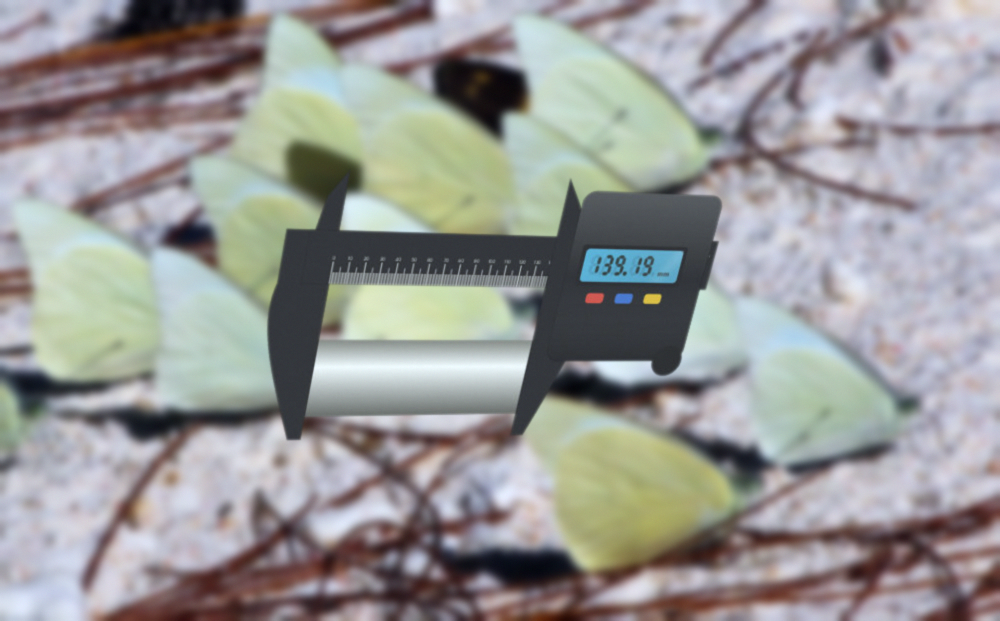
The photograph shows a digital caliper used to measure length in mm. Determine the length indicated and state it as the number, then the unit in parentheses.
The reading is 139.19 (mm)
